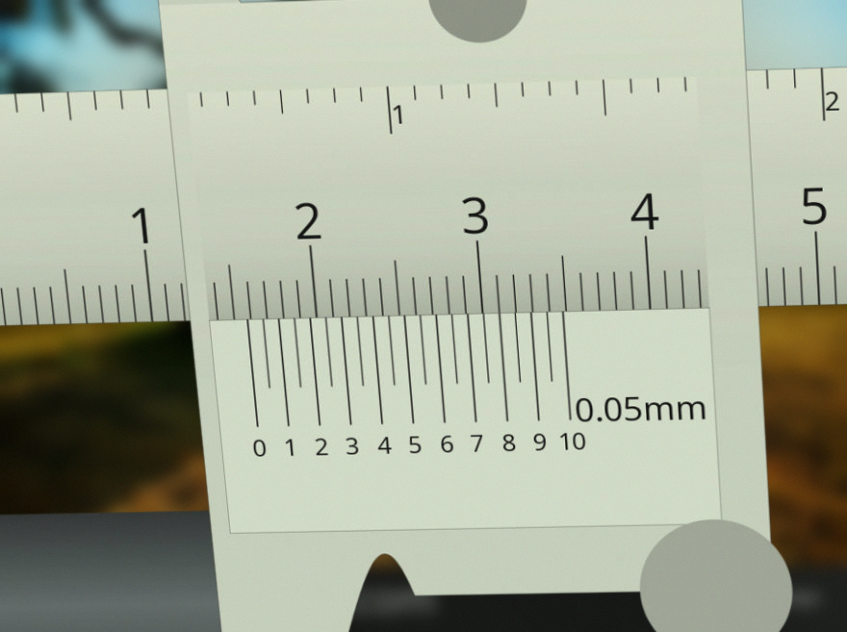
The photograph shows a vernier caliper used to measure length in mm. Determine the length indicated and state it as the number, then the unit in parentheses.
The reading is 15.8 (mm)
